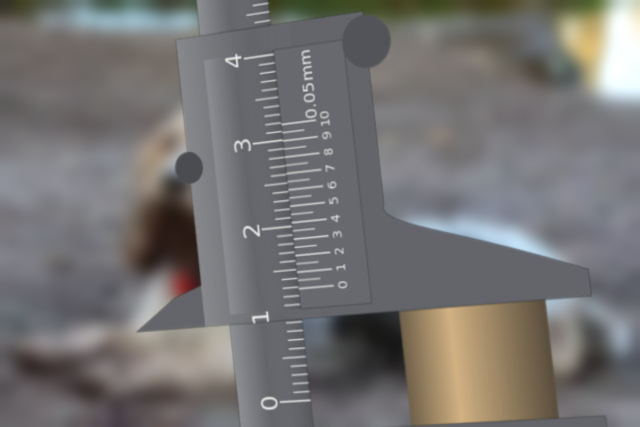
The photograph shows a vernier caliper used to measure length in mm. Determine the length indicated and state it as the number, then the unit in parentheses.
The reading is 12.8 (mm)
